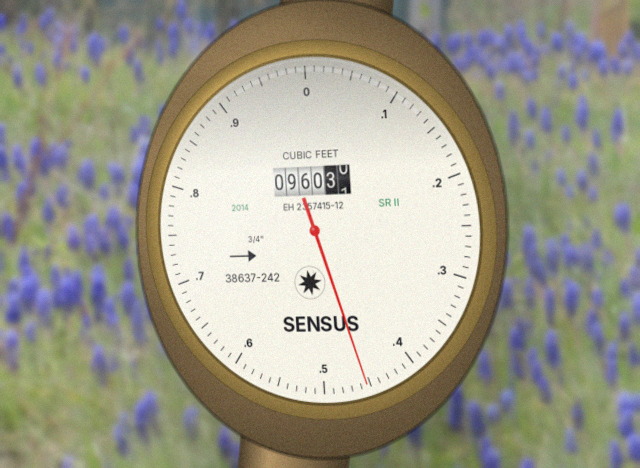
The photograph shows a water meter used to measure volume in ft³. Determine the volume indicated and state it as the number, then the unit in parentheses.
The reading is 96030.45 (ft³)
